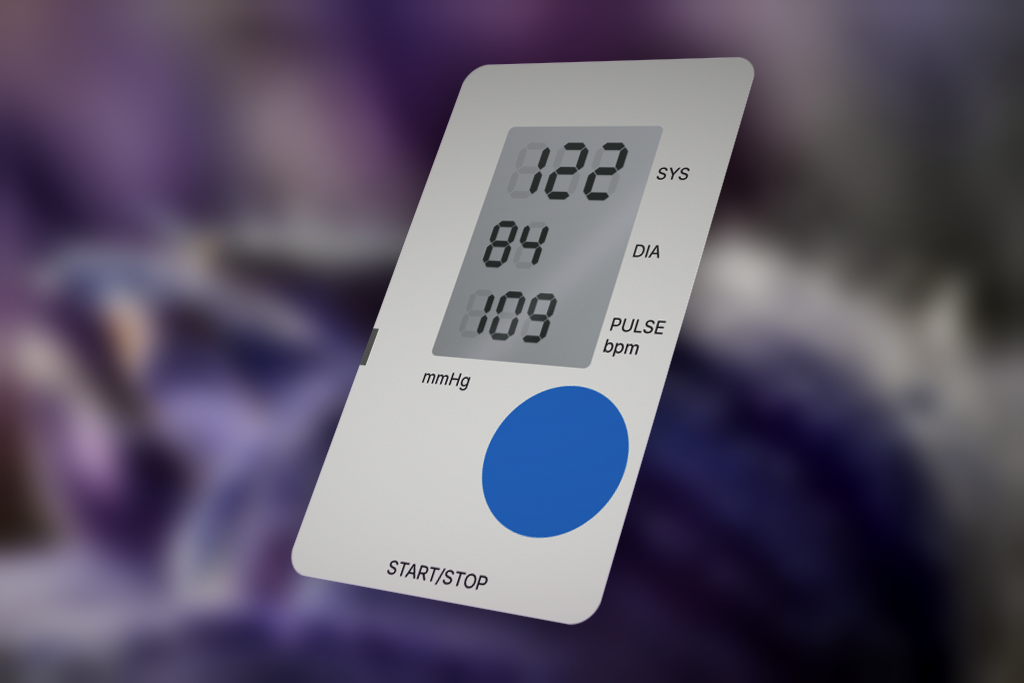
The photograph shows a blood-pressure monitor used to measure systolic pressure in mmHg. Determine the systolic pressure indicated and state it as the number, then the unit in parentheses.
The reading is 122 (mmHg)
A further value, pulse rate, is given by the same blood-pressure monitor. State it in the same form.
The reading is 109 (bpm)
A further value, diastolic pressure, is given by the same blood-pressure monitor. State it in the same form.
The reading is 84 (mmHg)
